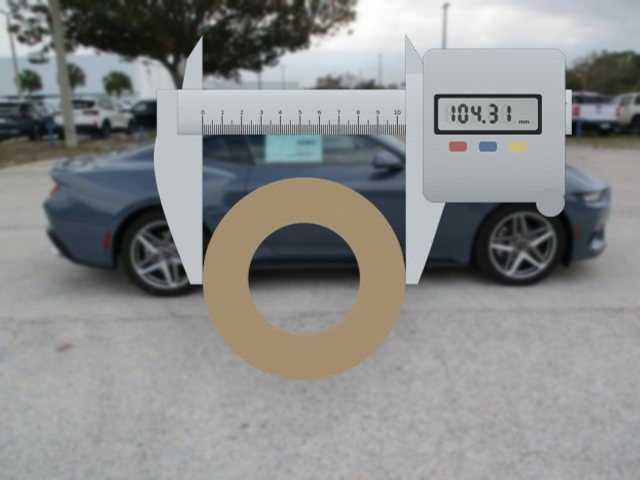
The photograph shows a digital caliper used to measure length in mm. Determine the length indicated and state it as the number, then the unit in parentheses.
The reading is 104.31 (mm)
